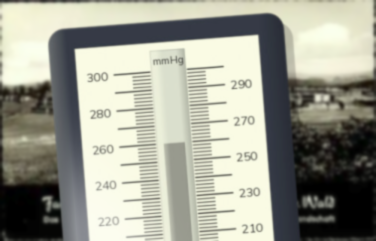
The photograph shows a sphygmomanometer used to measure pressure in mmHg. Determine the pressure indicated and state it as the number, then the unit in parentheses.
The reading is 260 (mmHg)
